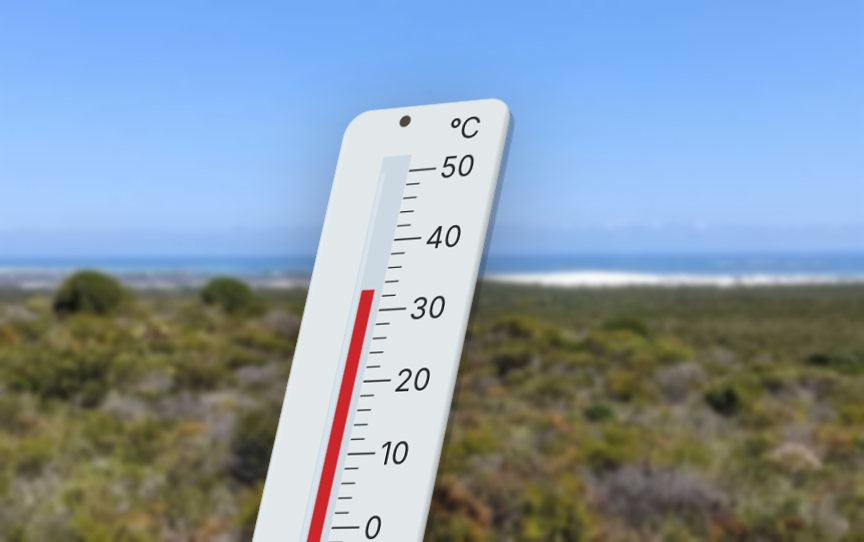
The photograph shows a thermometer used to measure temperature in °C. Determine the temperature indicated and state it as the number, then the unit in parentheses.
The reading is 33 (°C)
